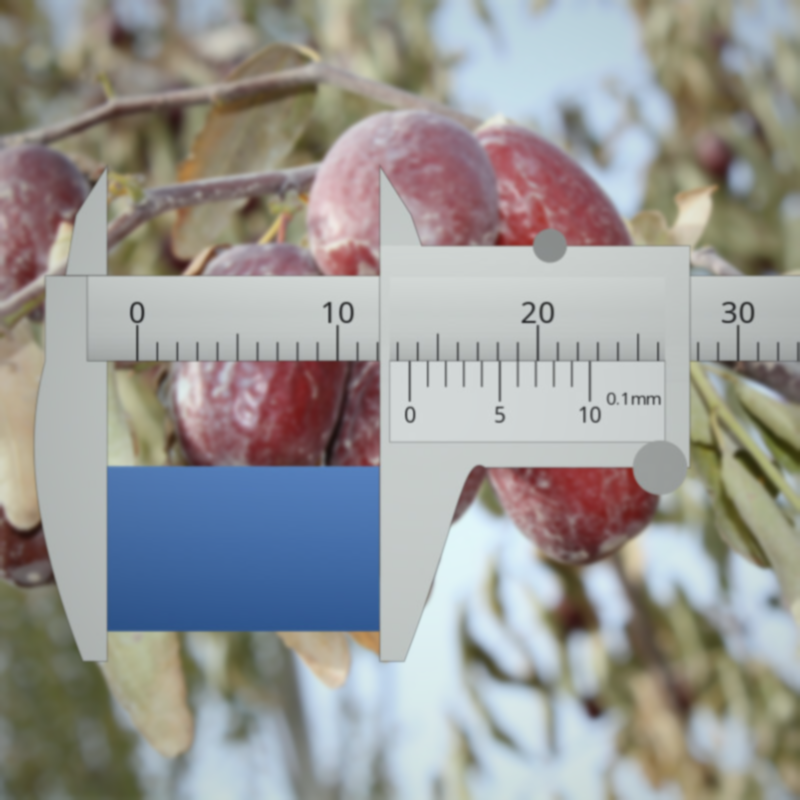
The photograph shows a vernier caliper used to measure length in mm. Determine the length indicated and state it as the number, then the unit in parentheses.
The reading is 13.6 (mm)
